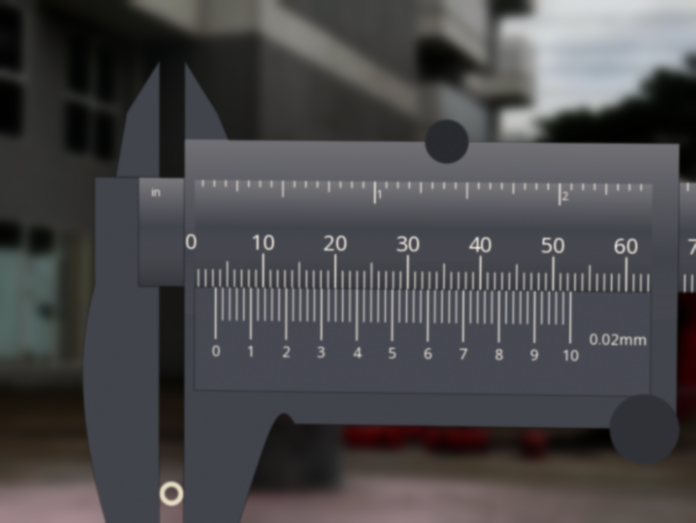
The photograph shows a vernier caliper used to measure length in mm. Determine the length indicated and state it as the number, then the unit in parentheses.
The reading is 3.4 (mm)
